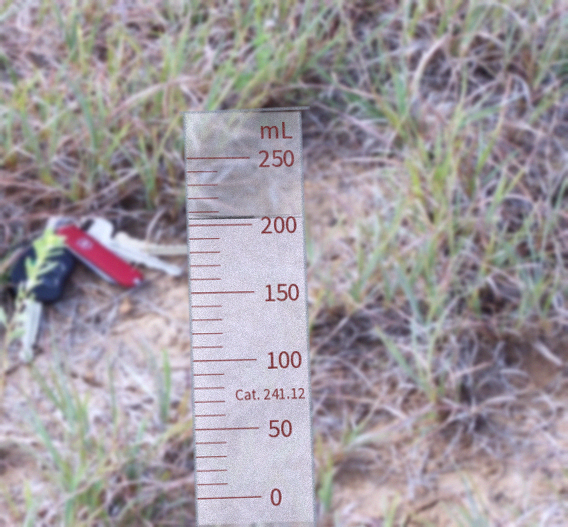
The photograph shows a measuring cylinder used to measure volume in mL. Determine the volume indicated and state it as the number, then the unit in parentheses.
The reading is 205 (mL)
